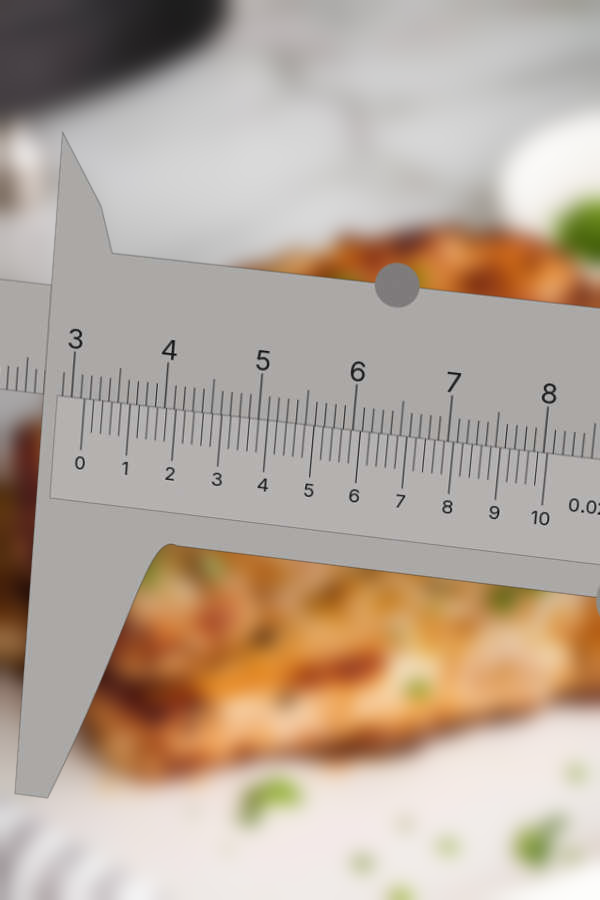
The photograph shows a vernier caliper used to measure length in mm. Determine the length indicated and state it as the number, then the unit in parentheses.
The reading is 31.4 (mm)
